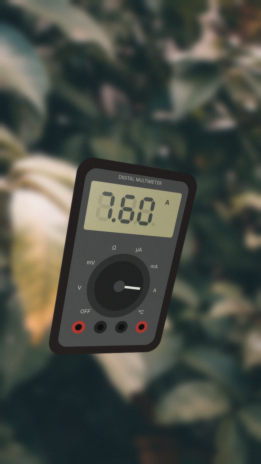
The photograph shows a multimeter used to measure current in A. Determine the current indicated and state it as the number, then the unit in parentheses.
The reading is 7.60 (A)
